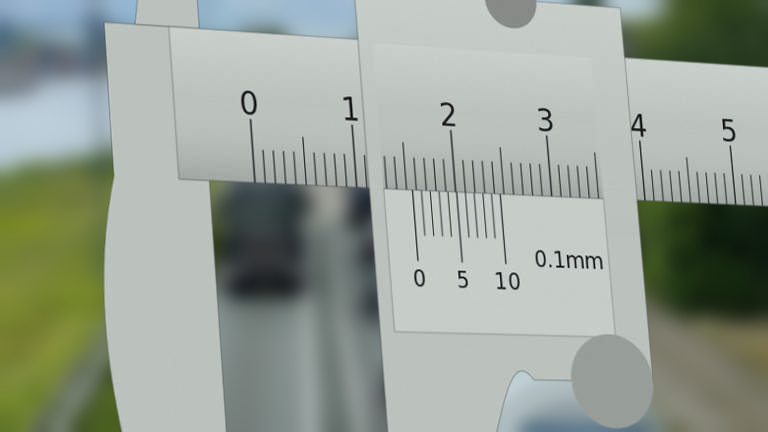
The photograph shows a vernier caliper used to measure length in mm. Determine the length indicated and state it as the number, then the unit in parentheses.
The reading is 15.6 (mm)
